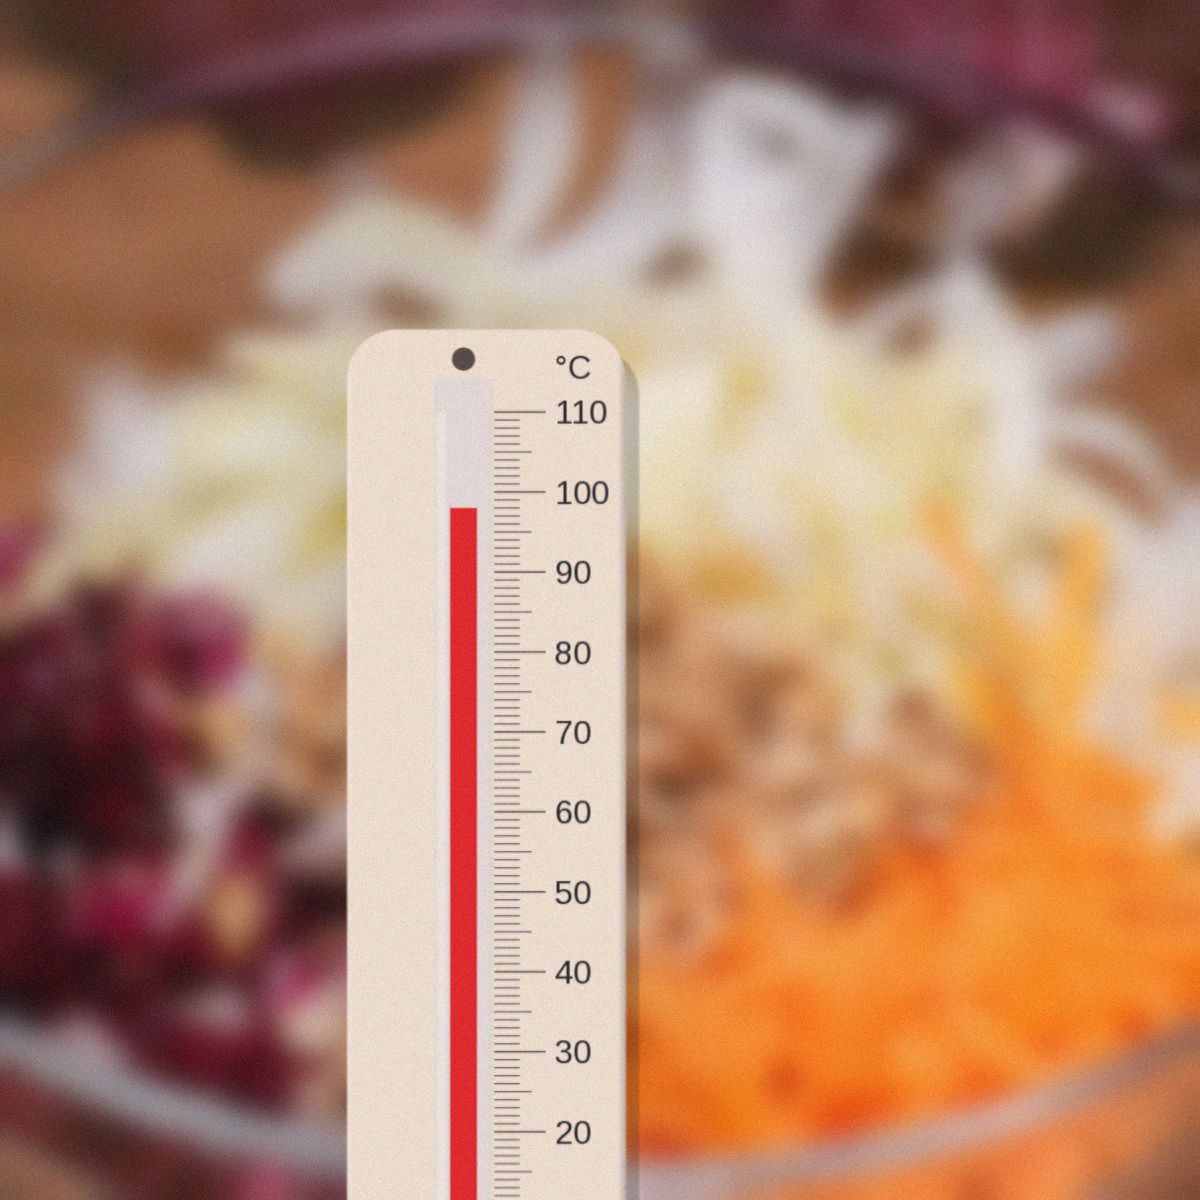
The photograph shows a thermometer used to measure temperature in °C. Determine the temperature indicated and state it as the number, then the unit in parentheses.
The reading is 98 (°C)
